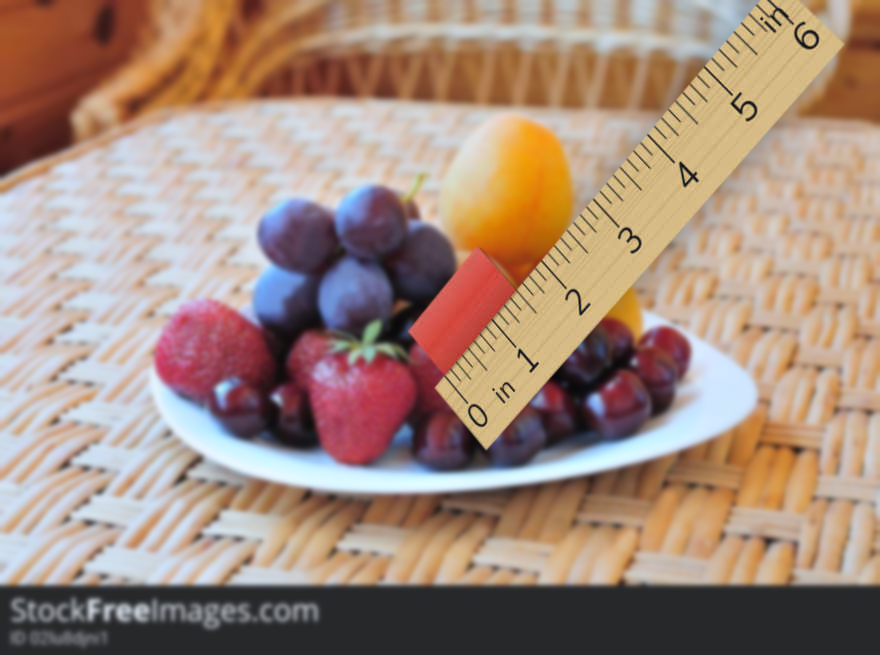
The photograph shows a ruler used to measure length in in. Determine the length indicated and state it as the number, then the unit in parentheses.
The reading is 1.5 (in)
